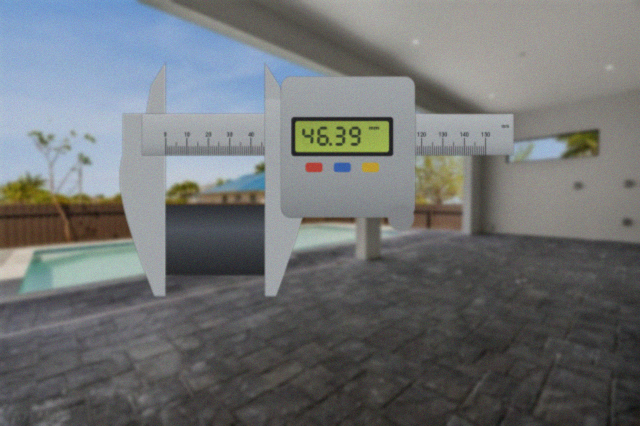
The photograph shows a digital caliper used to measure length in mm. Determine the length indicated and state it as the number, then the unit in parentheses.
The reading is 46.39 (mm)
